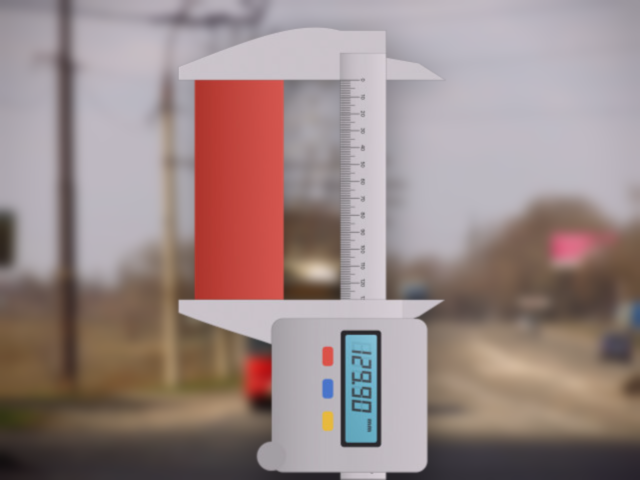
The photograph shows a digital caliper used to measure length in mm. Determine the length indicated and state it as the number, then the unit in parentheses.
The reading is 129.90 (mm)
